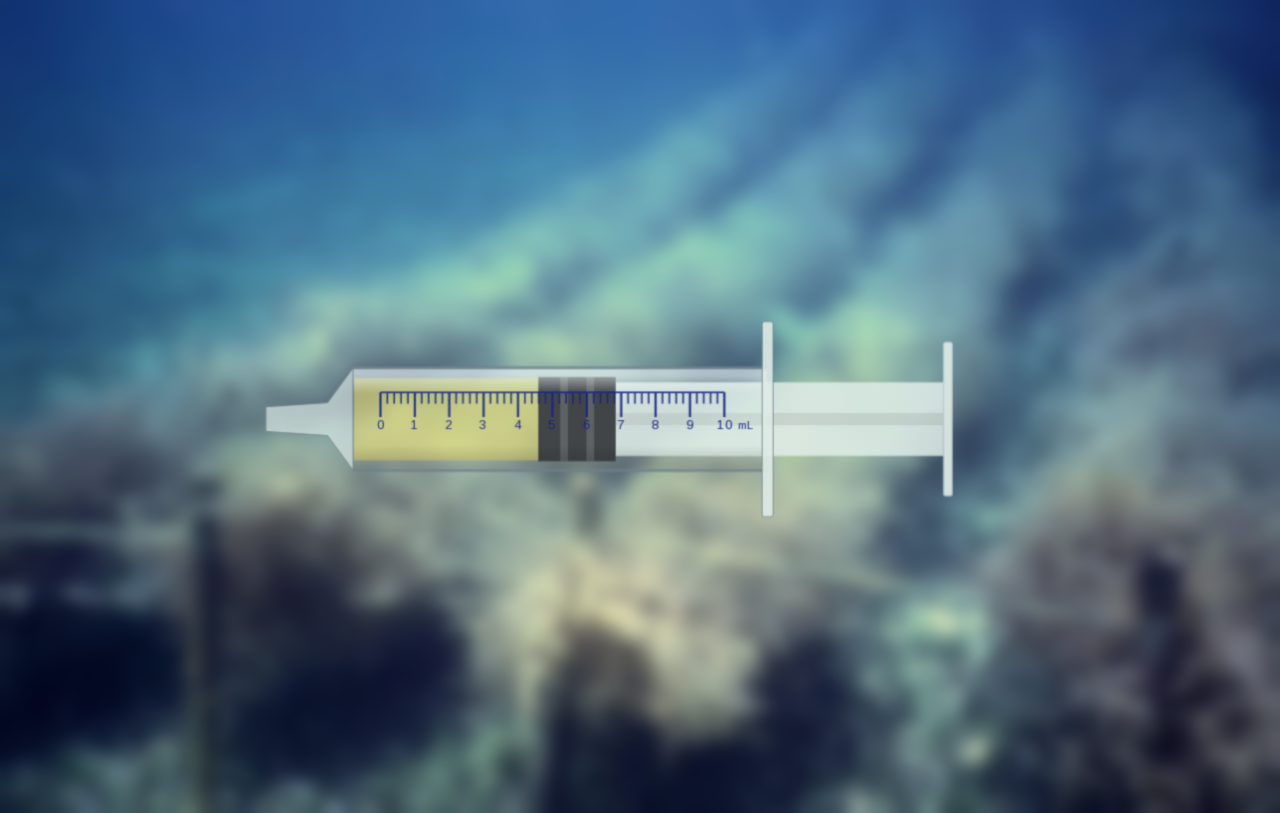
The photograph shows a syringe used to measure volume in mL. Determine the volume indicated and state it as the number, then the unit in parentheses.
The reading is 4.6 (mL)
